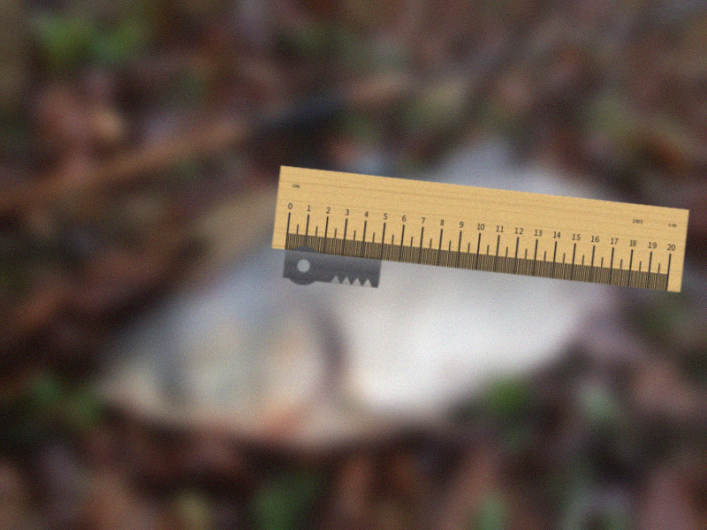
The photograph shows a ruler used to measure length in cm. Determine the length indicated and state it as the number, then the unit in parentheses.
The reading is 5 (cm)
